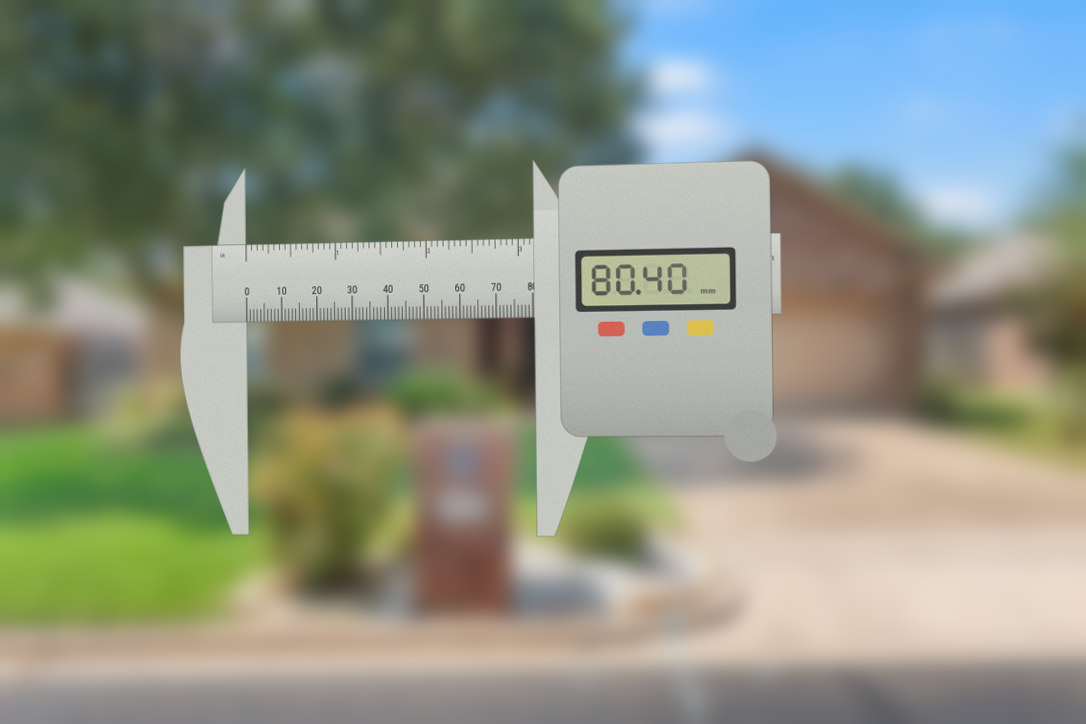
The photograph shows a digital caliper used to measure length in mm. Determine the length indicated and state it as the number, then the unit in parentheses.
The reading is 80.40 (mm)
